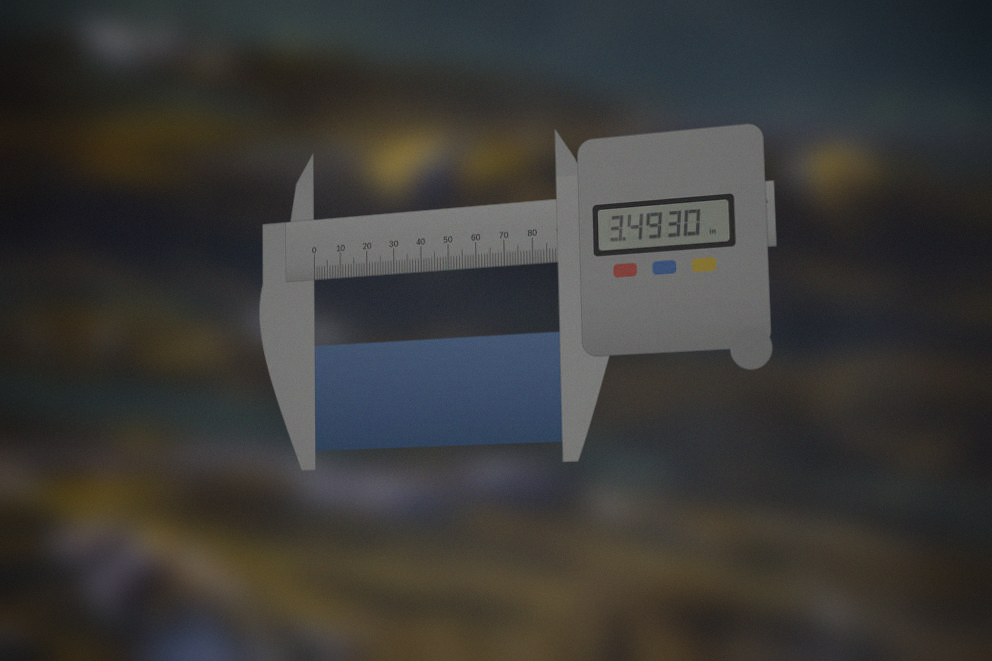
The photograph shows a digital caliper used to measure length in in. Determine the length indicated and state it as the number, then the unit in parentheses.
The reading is 3.4930 (in)
